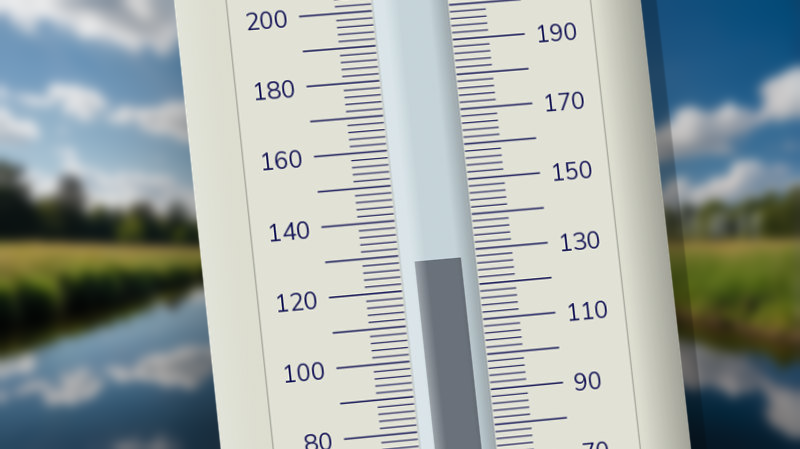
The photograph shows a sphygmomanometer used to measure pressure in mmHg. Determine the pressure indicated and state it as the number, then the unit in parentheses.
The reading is 128 (mmHg)
